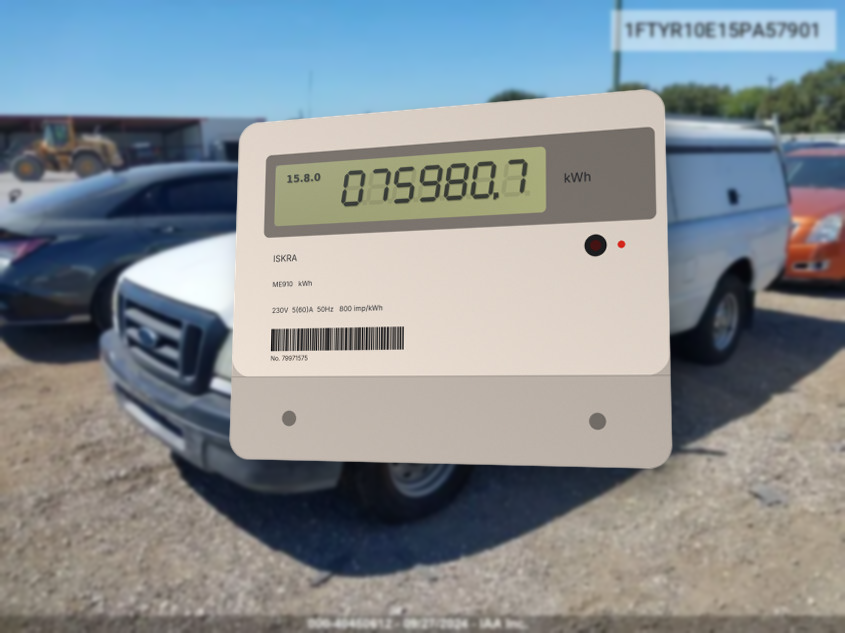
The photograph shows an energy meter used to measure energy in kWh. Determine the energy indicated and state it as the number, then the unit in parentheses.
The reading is 75980.7 (kWh)
